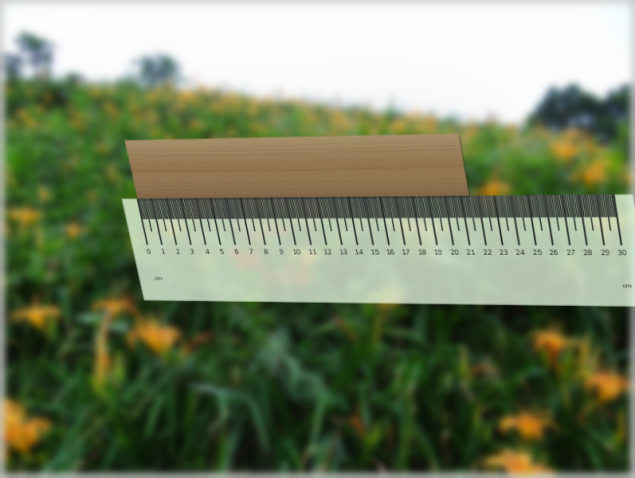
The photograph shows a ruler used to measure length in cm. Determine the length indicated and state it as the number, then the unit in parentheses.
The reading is 21.5 (cm)
